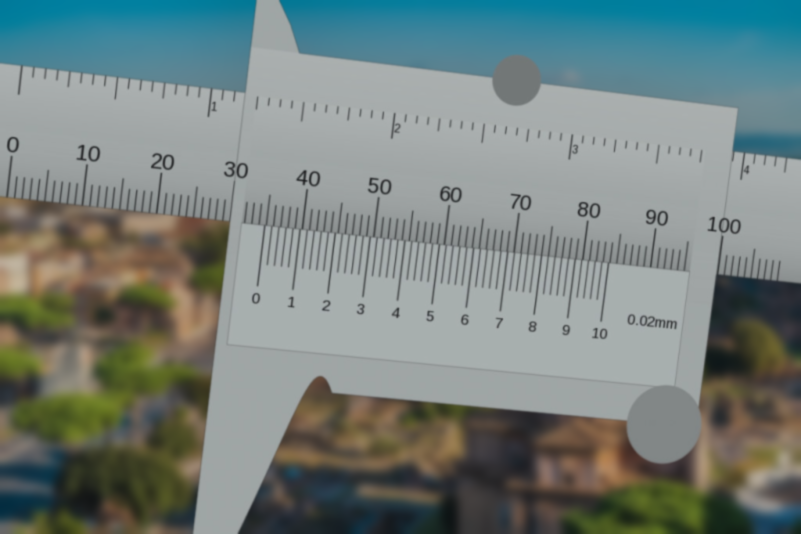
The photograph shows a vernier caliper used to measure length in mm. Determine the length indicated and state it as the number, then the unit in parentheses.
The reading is 34.8 (mm)
